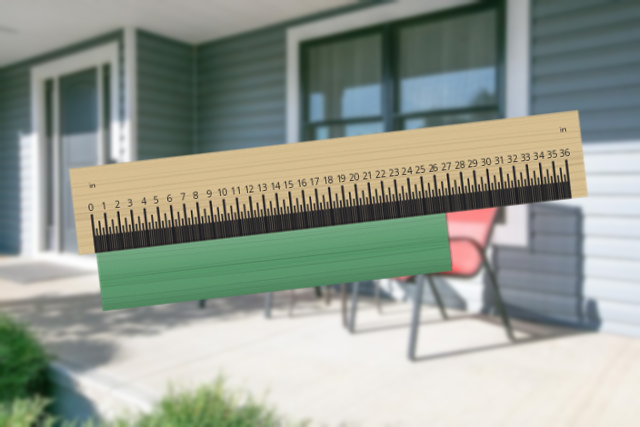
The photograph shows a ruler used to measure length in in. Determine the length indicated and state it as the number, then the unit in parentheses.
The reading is 26.5 (in)
